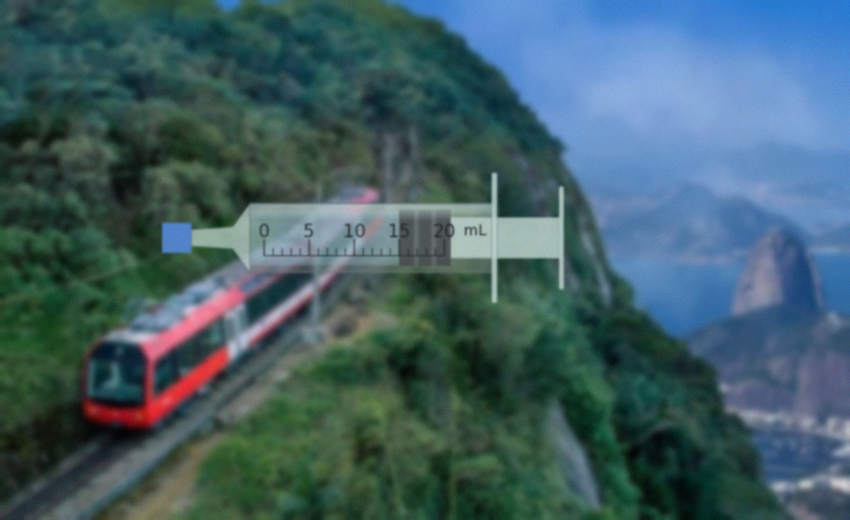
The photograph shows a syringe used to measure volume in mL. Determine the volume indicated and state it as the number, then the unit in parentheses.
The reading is 15 (mL)
